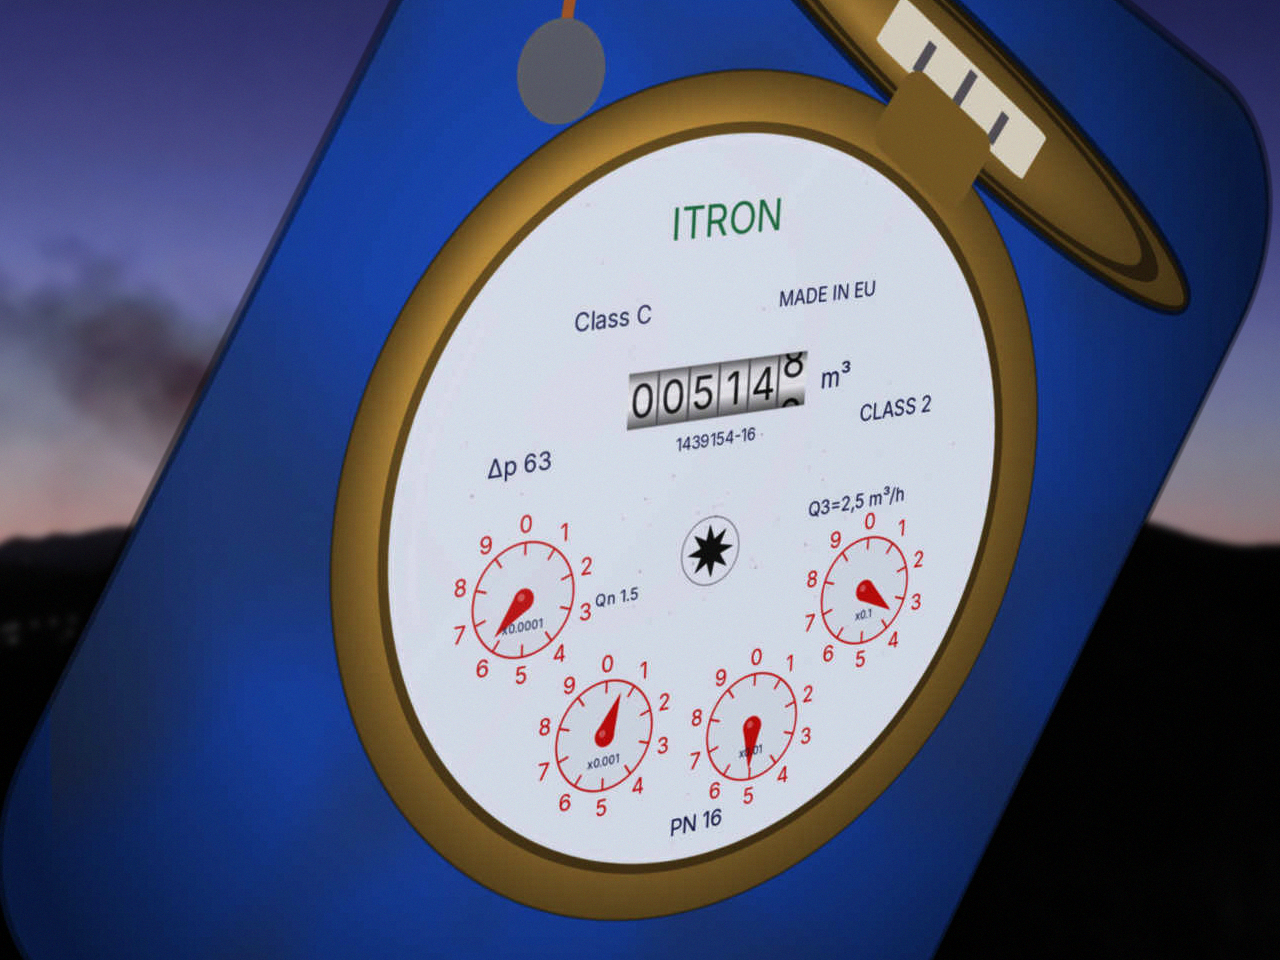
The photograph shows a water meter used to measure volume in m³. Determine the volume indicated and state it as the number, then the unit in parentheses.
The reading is 5148.3506 (m³)
